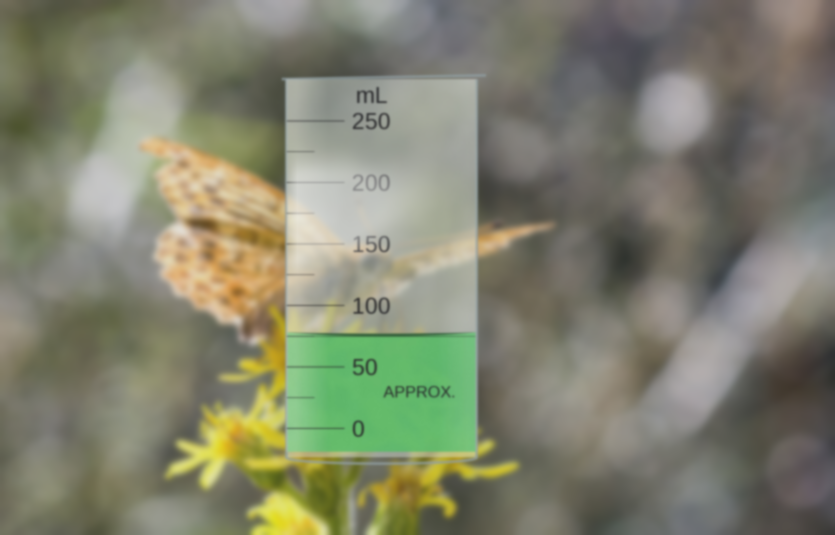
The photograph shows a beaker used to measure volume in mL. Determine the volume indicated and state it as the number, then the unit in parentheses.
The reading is 75 (mL)
